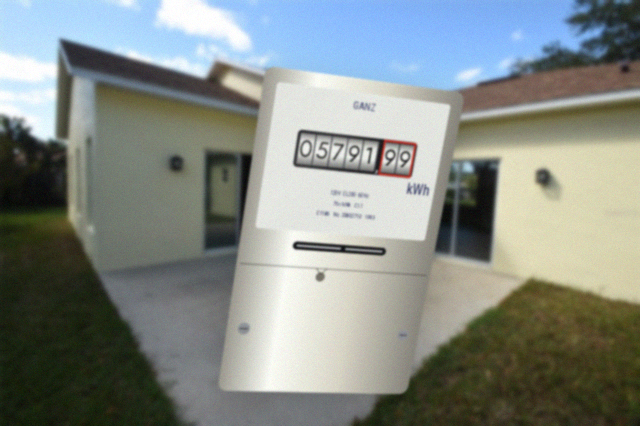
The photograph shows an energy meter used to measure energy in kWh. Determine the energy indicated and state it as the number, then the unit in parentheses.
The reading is 5791.99 (kWh)
